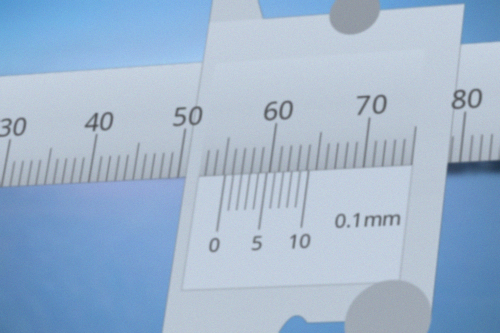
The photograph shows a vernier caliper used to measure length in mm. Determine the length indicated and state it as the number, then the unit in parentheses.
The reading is 55.2 (mm)
